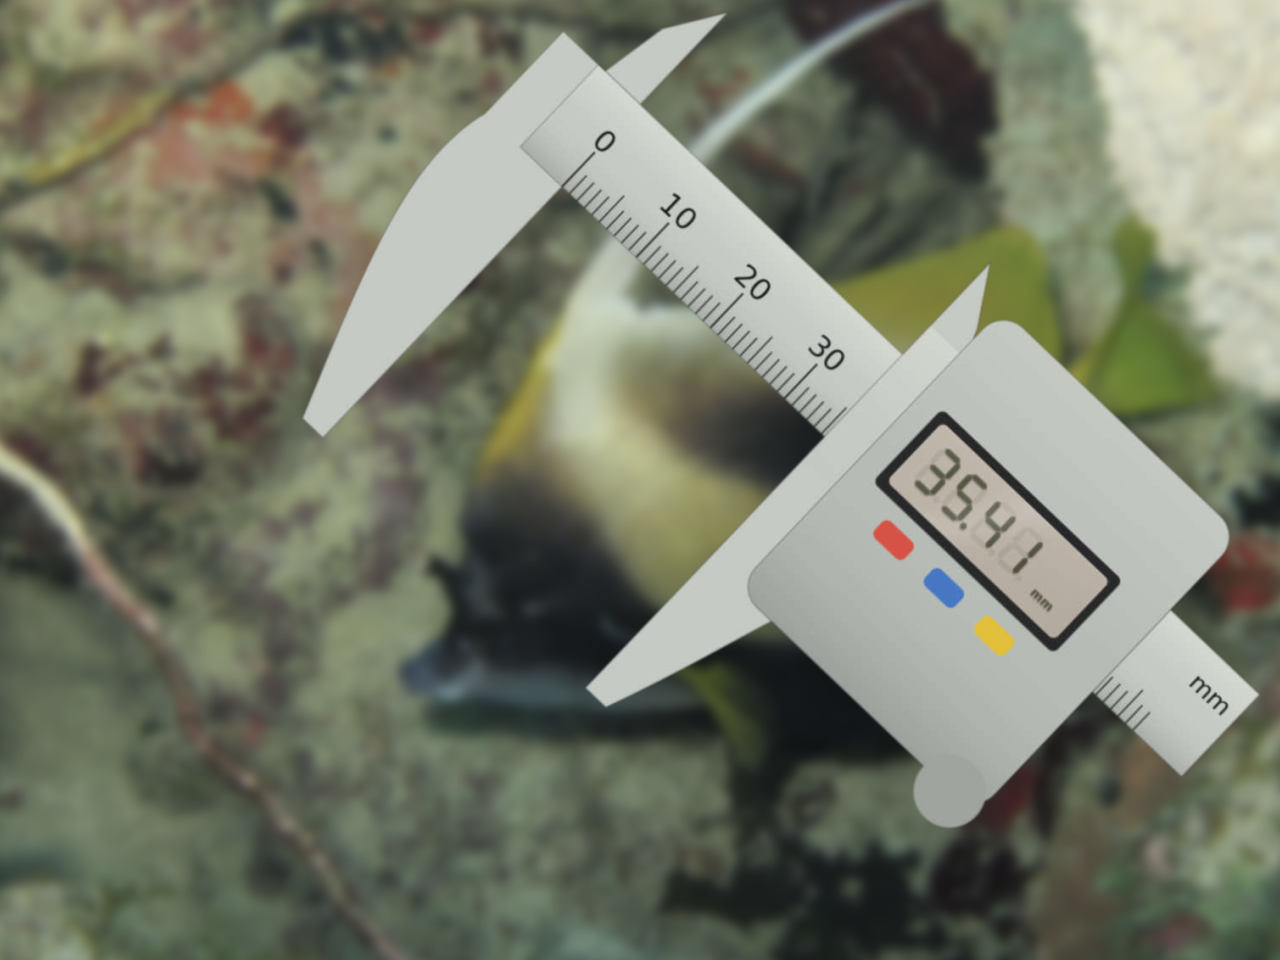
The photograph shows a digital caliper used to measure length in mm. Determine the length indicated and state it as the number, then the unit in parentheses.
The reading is 35.41 (mm)
